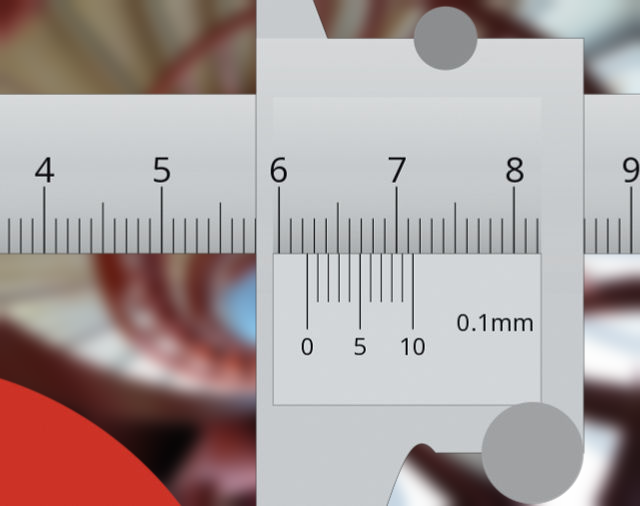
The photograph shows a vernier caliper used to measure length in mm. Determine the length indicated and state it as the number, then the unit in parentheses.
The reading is 62.4 (mm)
